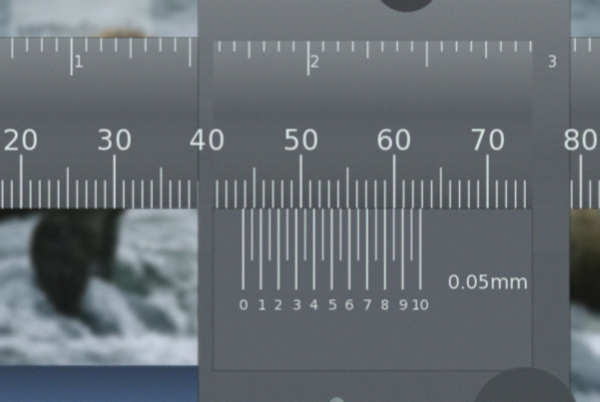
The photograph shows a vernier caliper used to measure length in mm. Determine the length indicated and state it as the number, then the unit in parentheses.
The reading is 43.8 (mm)
